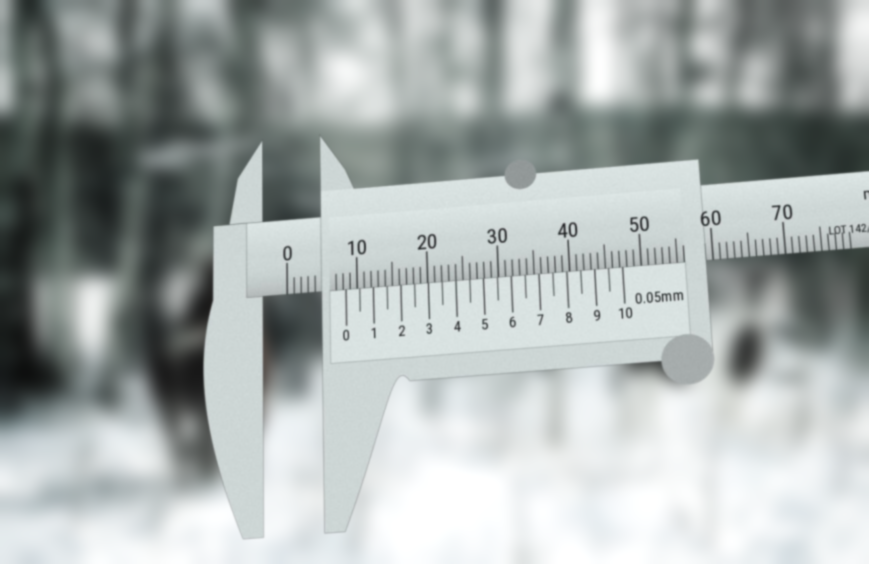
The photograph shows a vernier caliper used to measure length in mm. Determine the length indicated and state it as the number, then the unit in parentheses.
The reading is 8.4 (mm)
